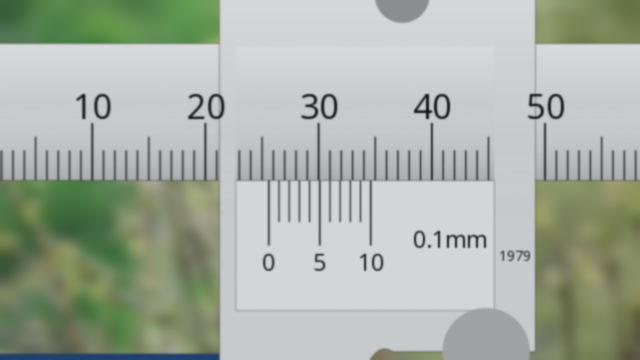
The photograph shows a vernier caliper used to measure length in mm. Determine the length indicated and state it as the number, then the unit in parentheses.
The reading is 25.6 (mm)
